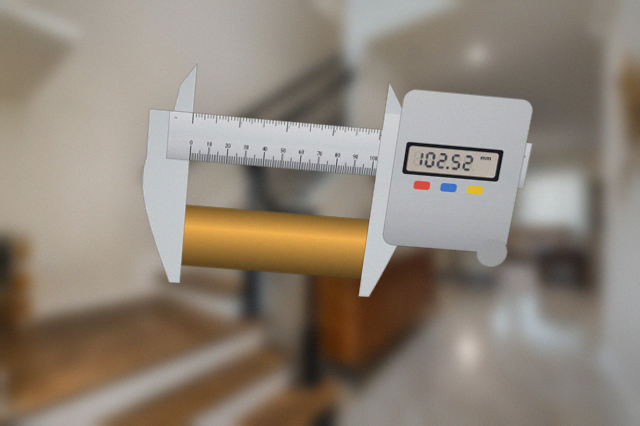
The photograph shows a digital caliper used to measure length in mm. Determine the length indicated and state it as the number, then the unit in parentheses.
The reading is 102.52 (mm)
